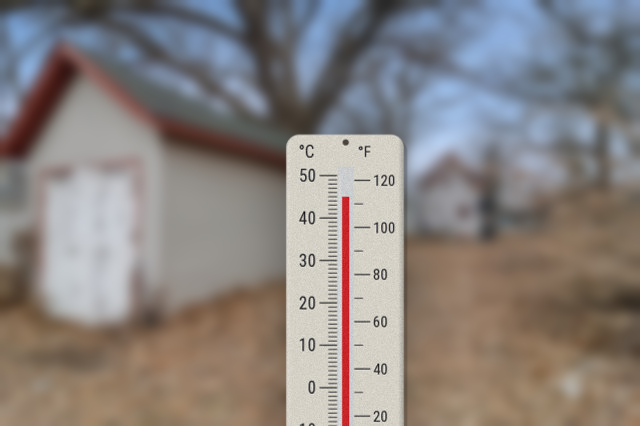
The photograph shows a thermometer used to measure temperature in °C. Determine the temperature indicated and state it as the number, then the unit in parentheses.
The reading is 45 (°C)
